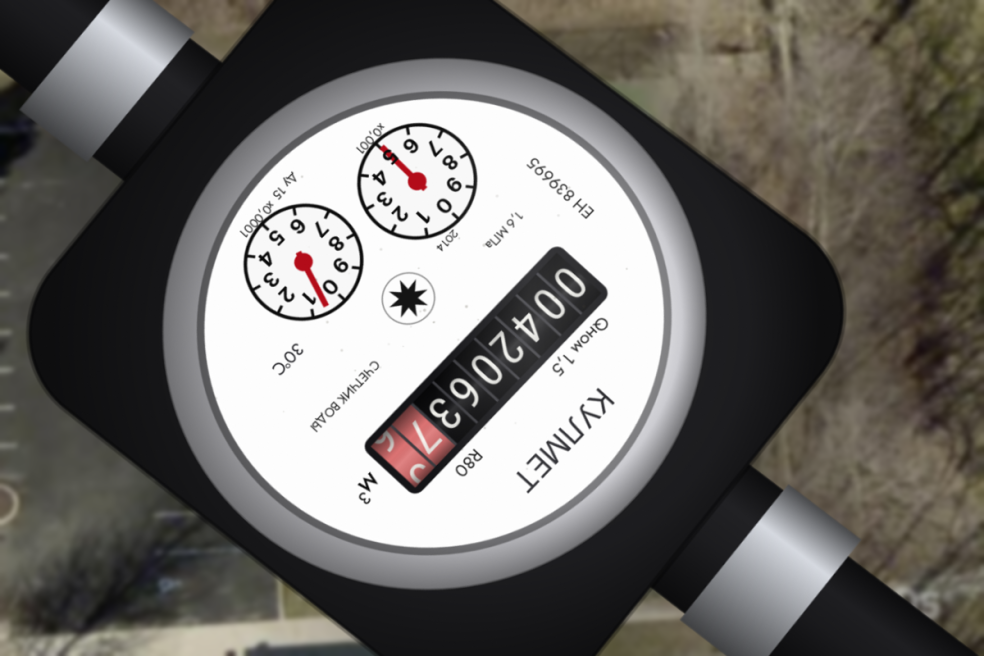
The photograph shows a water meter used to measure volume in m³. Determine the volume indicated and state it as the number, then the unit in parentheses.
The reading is 42063.7550 (m³)
